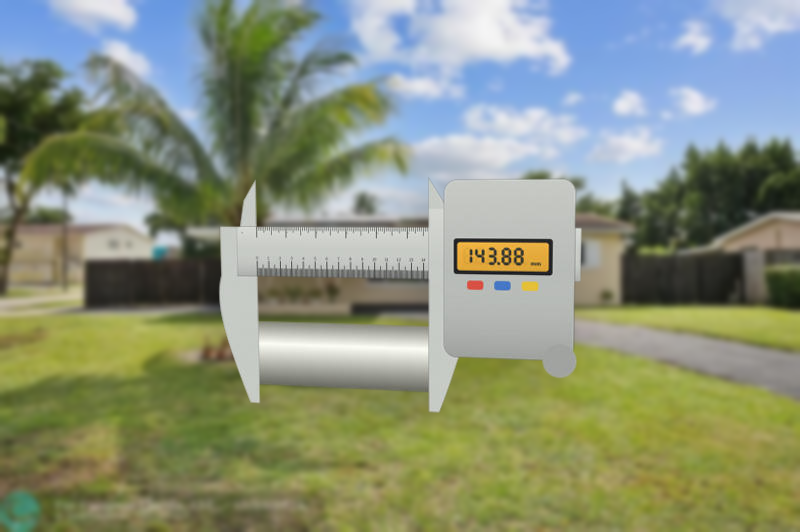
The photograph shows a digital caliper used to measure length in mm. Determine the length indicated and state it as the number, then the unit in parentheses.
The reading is 143.88 (mm)
